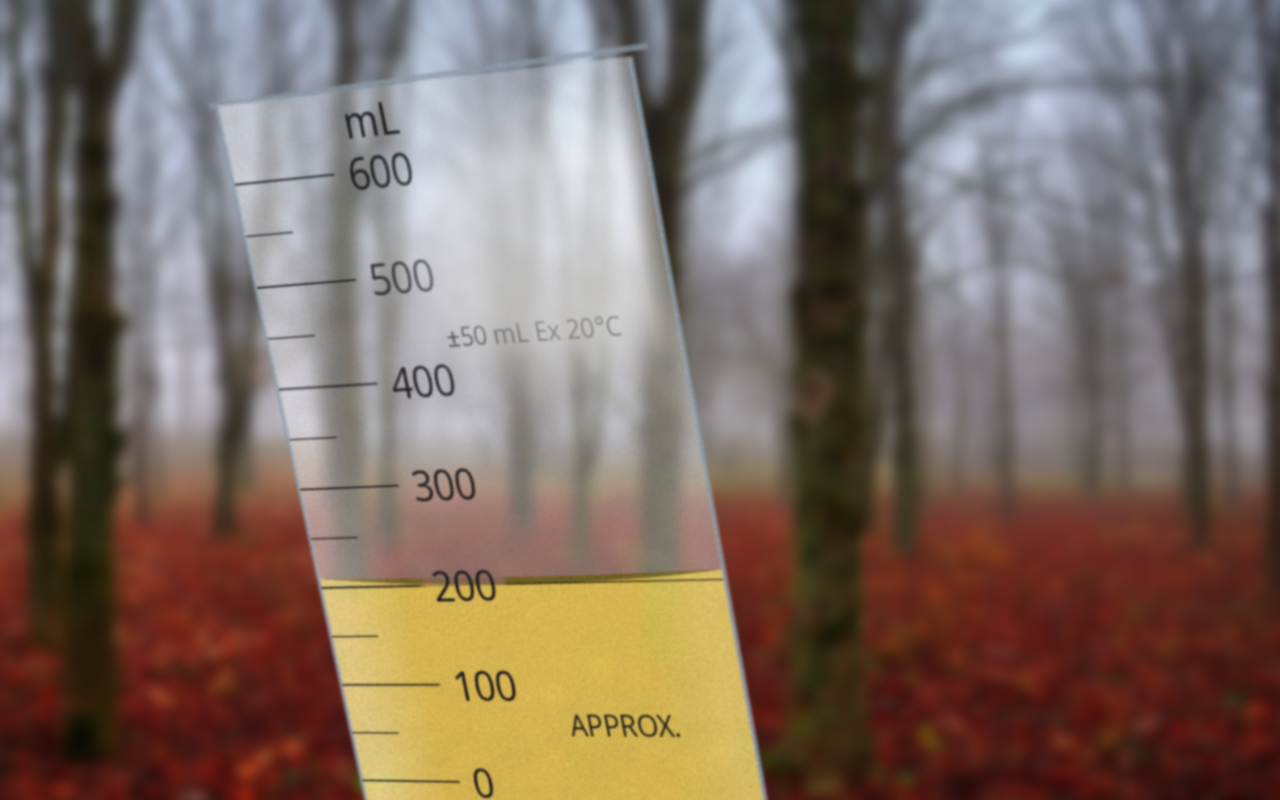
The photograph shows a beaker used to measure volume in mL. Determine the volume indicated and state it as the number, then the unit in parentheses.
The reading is 200 (mL)
